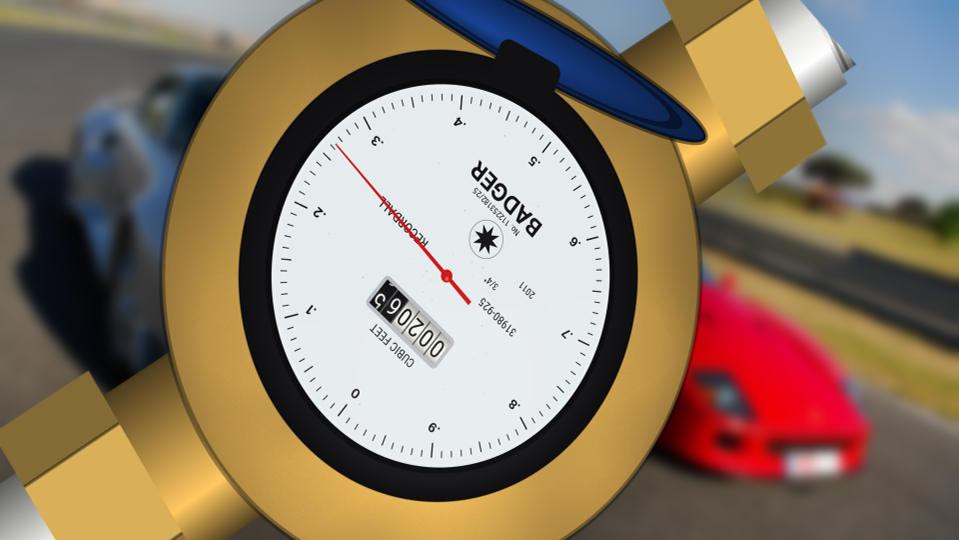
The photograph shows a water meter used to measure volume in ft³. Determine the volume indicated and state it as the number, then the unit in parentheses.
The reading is 2065.26 (ft³)
